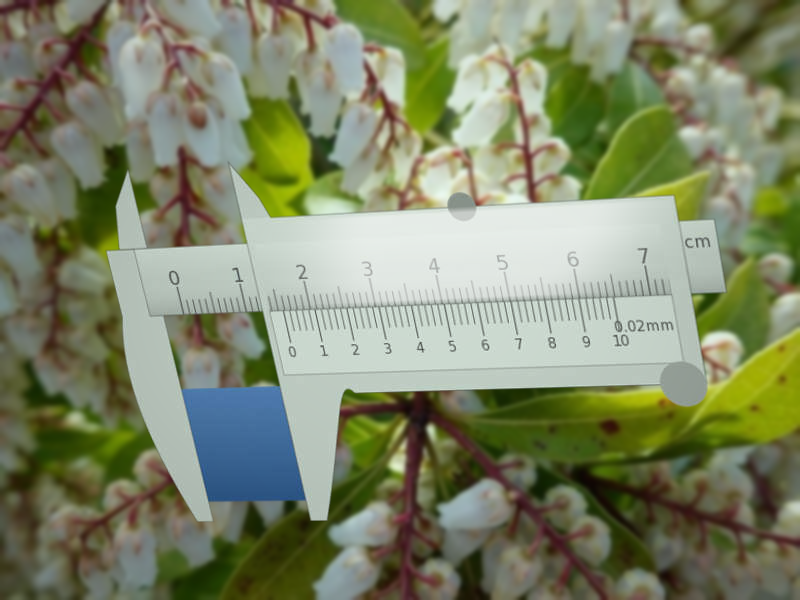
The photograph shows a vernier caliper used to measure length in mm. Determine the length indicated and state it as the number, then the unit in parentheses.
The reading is 15.8 (mm)
